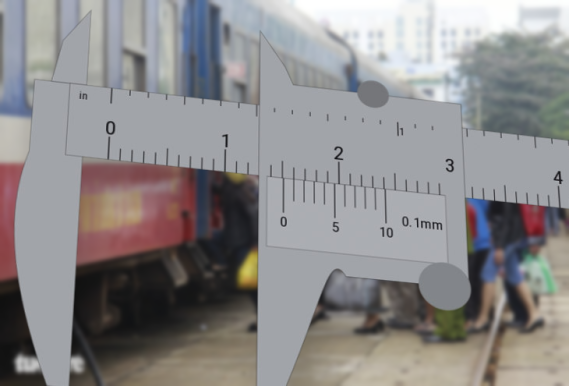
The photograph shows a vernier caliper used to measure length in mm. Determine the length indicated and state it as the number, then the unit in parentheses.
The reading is 15.1 (mm)
